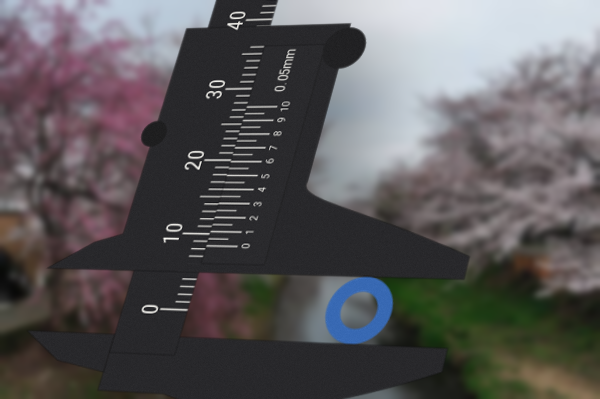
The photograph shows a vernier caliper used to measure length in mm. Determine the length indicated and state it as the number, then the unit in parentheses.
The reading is 8.4 (mm)
